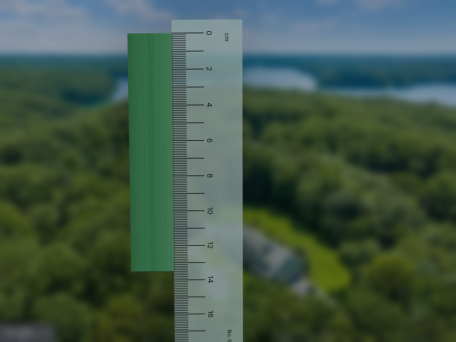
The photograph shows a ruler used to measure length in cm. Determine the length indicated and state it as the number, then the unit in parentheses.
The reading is 13.5 (cm)
